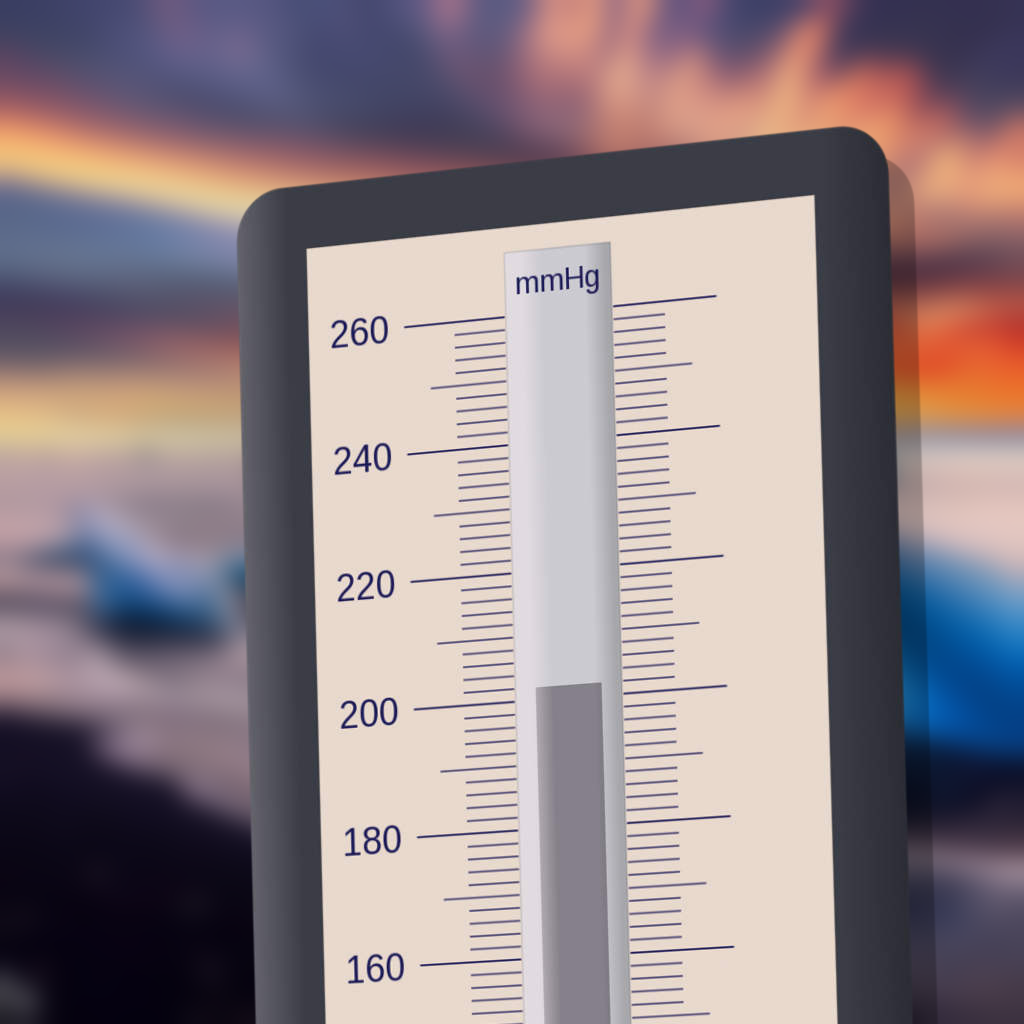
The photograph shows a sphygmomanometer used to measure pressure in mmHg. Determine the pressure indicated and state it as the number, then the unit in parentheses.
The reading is 202 (mmHg)
